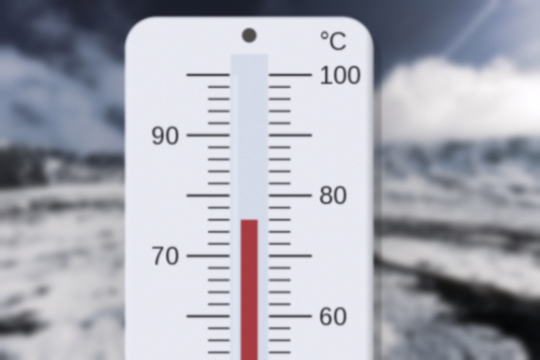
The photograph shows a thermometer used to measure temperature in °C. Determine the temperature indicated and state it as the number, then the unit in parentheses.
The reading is 76 (°C)
